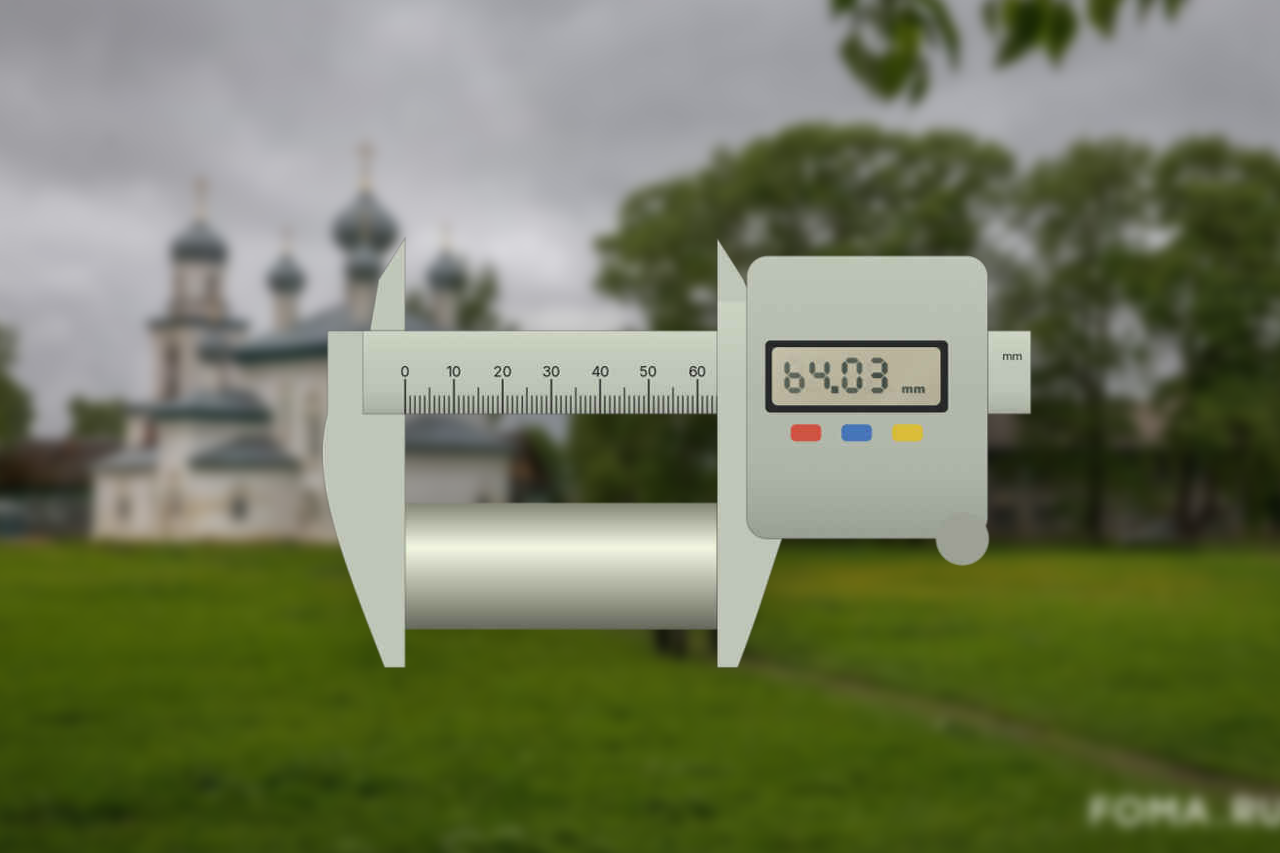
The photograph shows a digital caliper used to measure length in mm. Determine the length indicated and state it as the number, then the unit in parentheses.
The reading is 64.03 (mm)
